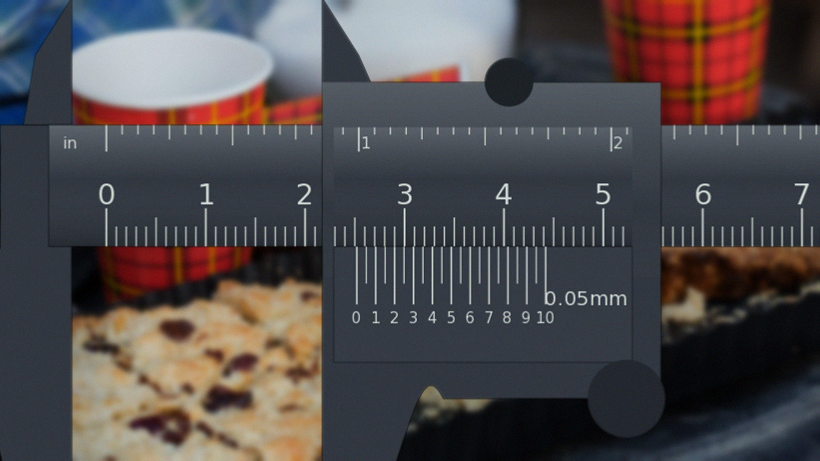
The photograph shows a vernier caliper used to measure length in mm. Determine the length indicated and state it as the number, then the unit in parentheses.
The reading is 25.2 (mm)
